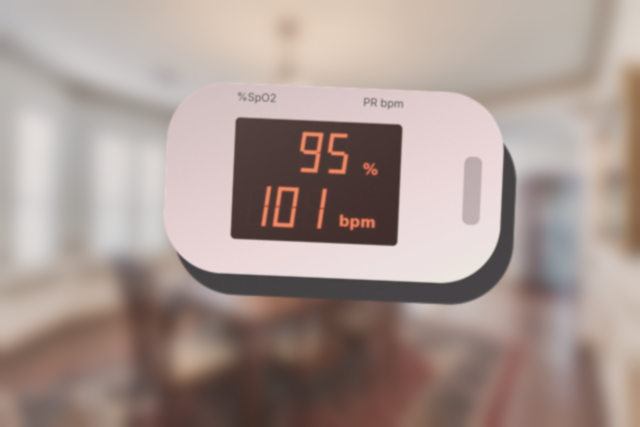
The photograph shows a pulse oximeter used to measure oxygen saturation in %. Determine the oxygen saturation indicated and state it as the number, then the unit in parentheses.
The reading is 95 (%)
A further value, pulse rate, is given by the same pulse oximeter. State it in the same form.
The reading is 101 (bpm)
